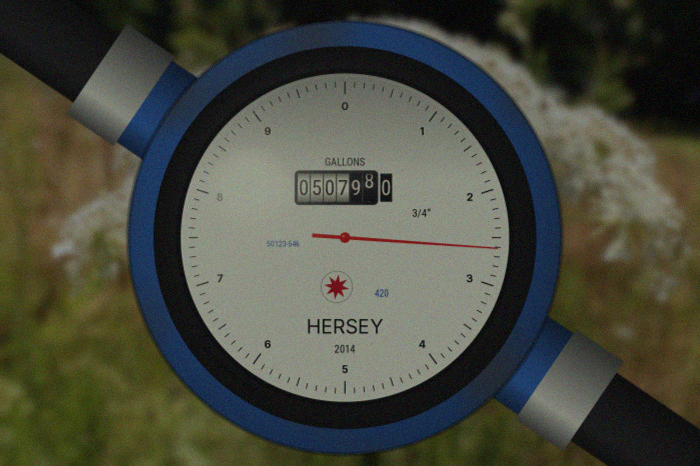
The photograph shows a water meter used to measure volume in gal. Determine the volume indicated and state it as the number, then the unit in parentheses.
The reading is 507982.6 (gal)
